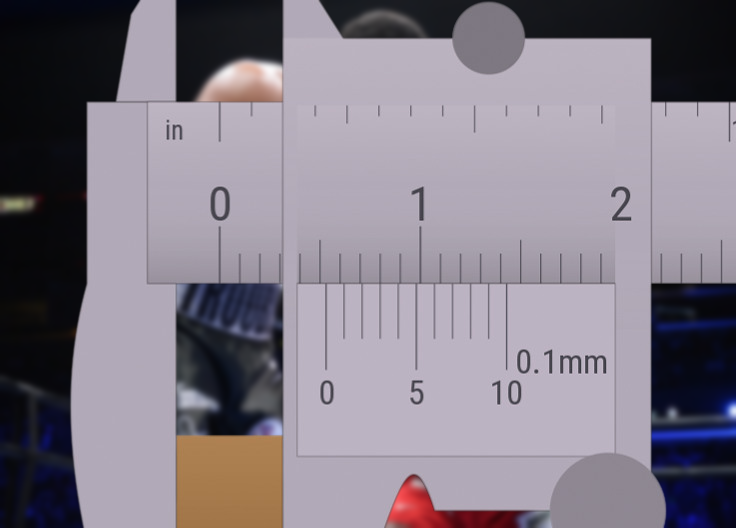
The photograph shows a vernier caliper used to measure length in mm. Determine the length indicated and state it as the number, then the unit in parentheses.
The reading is 5.3 (mm)
